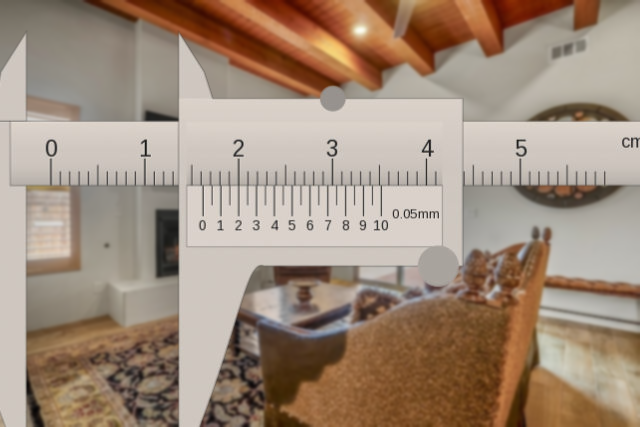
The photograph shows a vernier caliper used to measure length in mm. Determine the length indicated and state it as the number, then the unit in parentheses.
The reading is 16.2 (mm)
